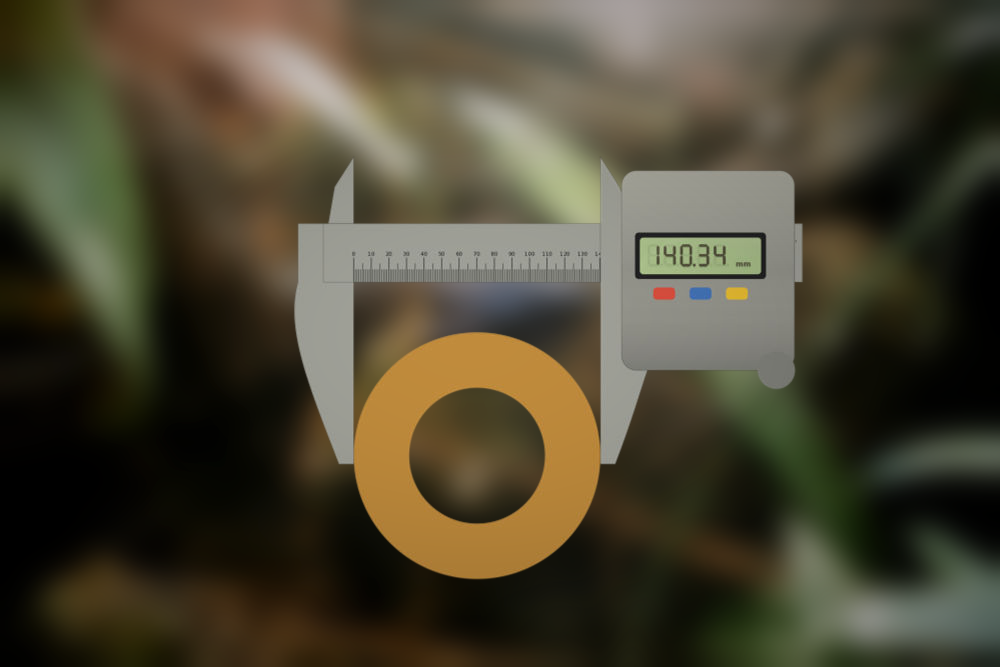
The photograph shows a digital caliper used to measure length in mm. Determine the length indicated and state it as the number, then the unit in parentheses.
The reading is 140.34 (mm)
